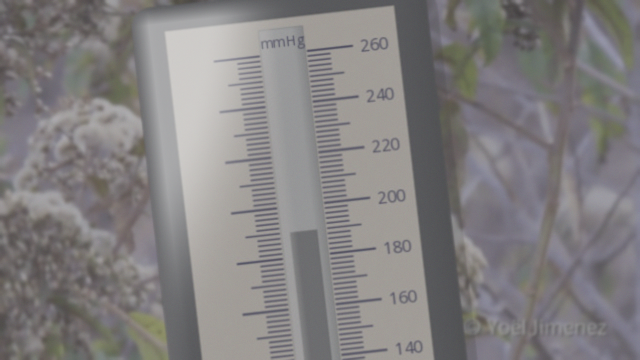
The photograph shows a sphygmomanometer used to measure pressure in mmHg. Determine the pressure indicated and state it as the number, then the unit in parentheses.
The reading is 190 (mmHg)
